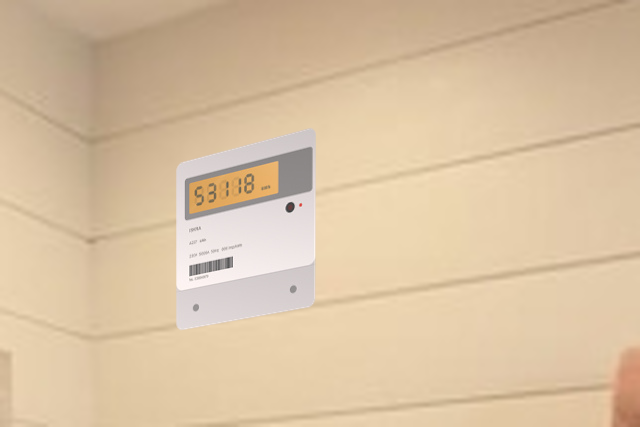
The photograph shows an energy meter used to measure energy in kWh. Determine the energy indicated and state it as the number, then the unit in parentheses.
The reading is 53118 (kWh)
